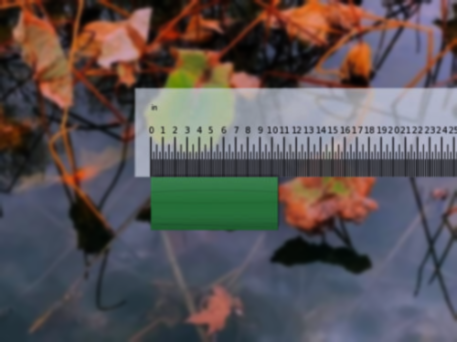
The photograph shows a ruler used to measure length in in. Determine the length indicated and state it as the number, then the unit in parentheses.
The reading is 10.5 (in)
